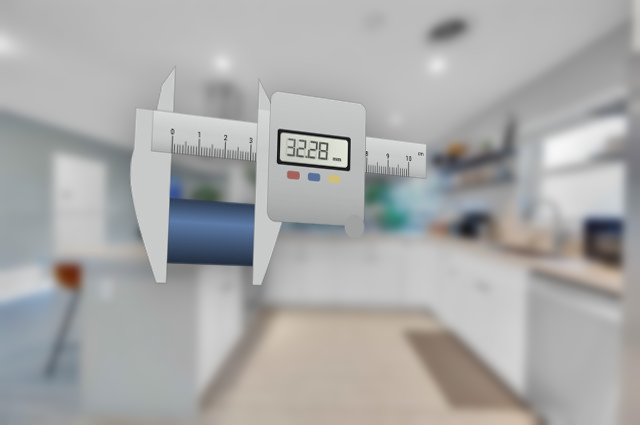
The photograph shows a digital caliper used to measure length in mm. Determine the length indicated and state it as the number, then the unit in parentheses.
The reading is 32.28 (mm)
